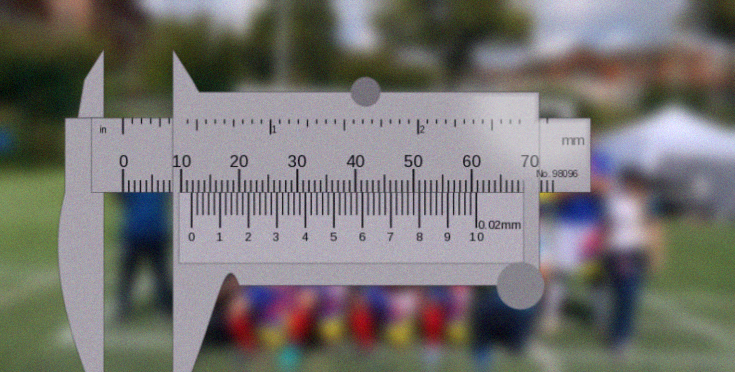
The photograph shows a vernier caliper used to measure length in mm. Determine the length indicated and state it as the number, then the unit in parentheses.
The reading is 11.8 (mm)
